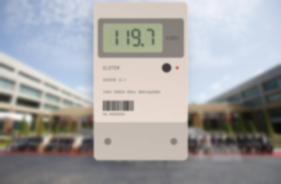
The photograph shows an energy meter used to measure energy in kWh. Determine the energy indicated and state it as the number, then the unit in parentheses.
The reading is 119.7 (kWh)
